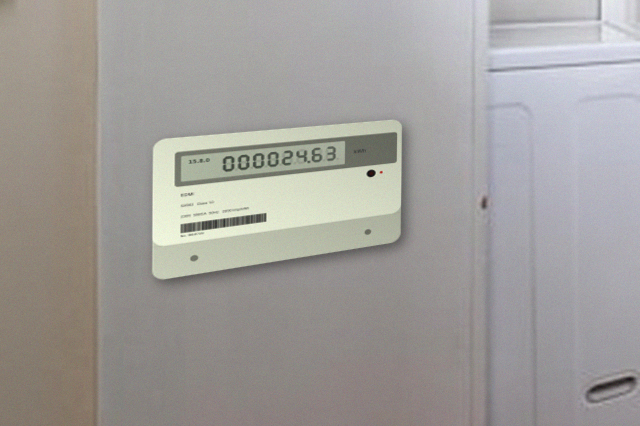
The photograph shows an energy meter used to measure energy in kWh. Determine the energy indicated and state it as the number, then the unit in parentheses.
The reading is 24.63 (kWh)
